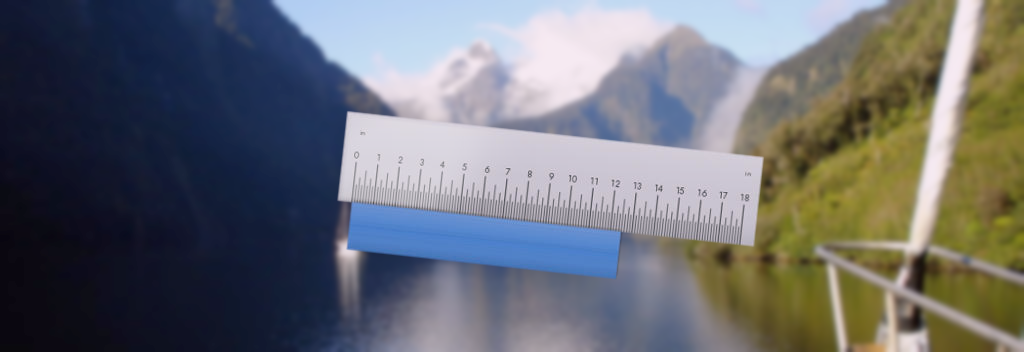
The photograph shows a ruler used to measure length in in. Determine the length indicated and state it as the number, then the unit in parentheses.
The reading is 12.5 (in)
